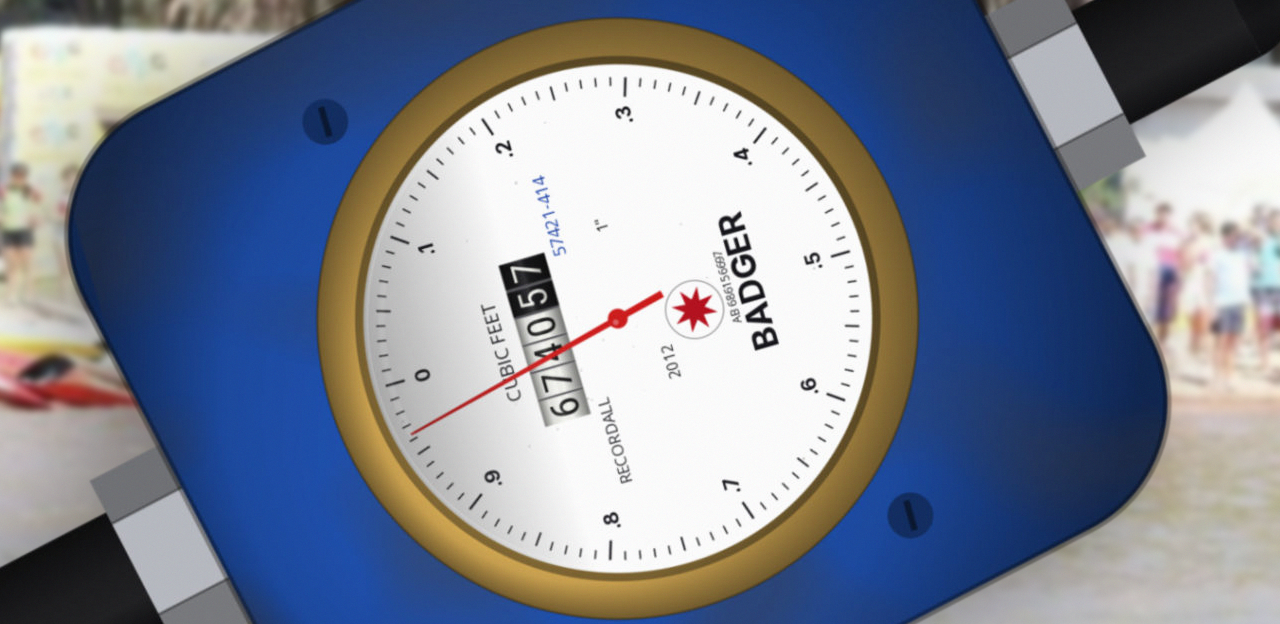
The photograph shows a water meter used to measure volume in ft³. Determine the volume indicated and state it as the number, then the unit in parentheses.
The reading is 674056.96 (ft³)
